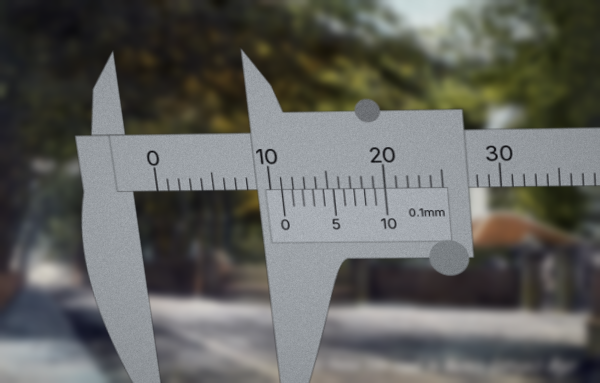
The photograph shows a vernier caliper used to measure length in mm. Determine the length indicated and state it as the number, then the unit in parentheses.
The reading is 11.0 (mm)
